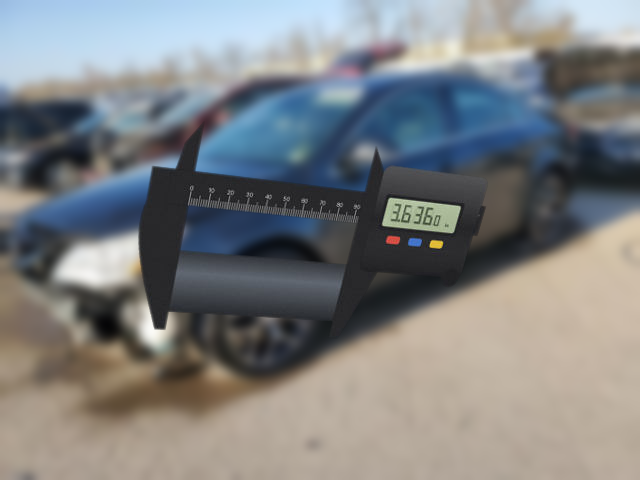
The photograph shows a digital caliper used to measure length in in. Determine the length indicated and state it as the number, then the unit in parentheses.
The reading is 3.6360 (in)
